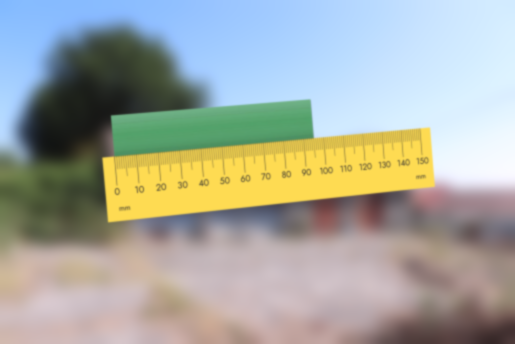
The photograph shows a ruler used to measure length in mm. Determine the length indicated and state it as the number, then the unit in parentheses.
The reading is 95 (mm)
